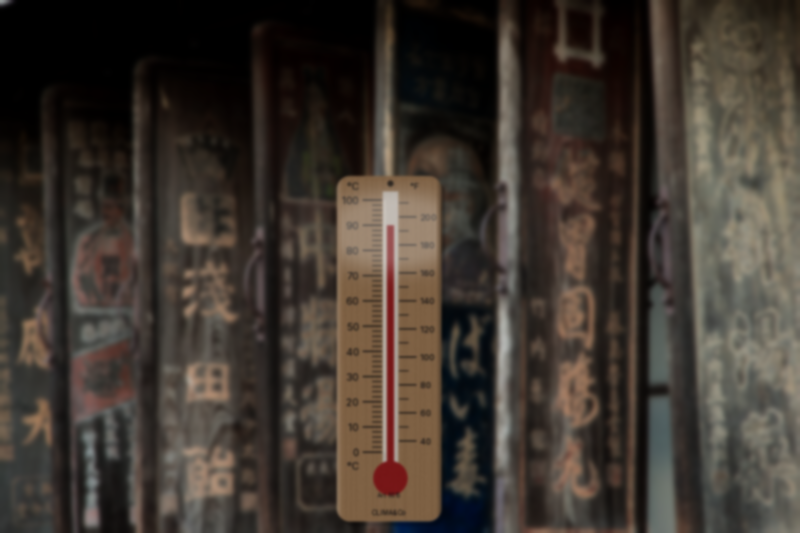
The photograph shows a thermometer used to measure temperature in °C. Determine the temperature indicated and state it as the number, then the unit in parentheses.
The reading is 90 (°C)
